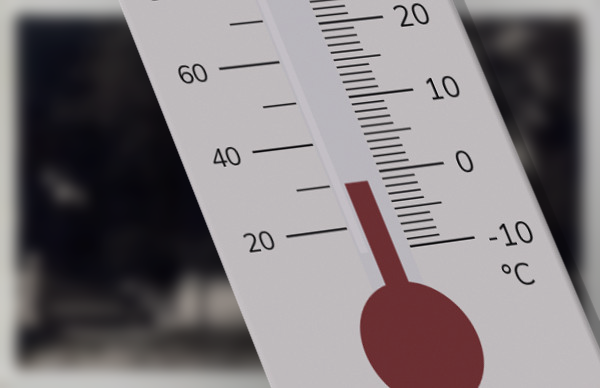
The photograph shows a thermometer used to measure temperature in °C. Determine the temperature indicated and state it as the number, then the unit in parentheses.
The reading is -1 (°C)
